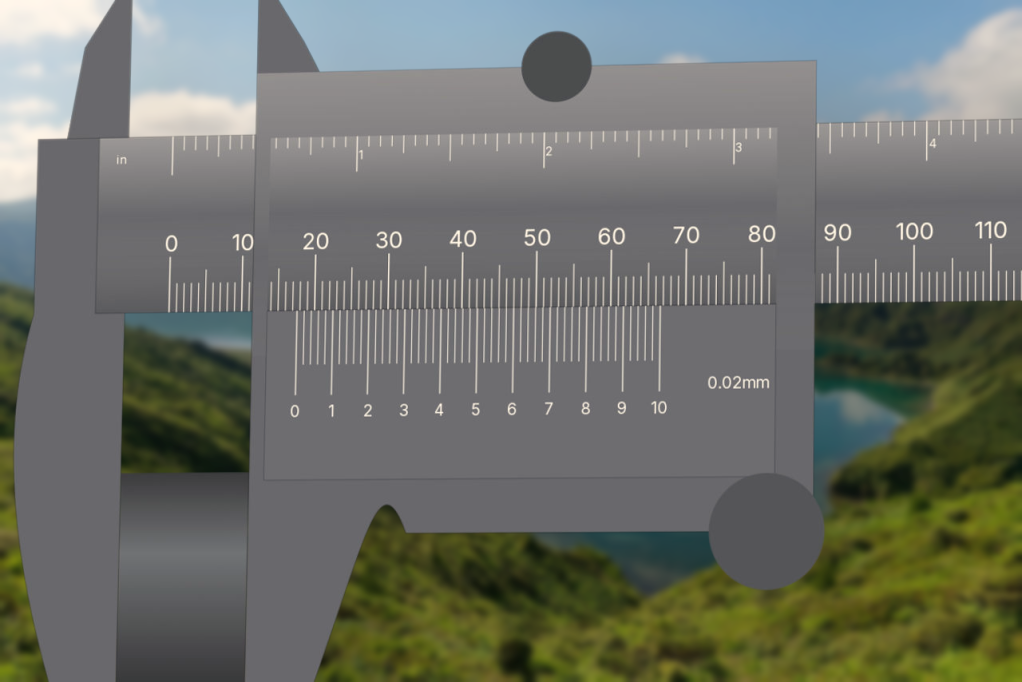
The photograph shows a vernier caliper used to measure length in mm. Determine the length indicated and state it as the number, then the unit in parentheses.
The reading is 17.6 (mm)
